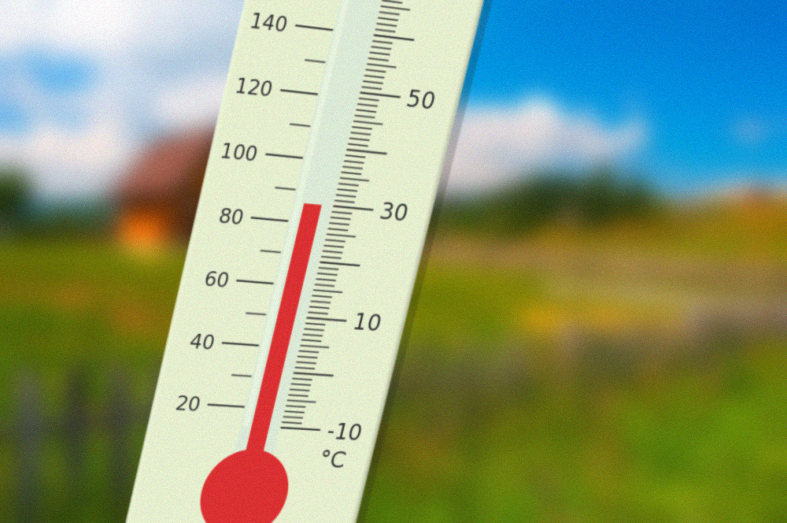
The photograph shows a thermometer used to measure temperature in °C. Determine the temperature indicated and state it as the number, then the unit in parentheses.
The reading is 30 (°C)
